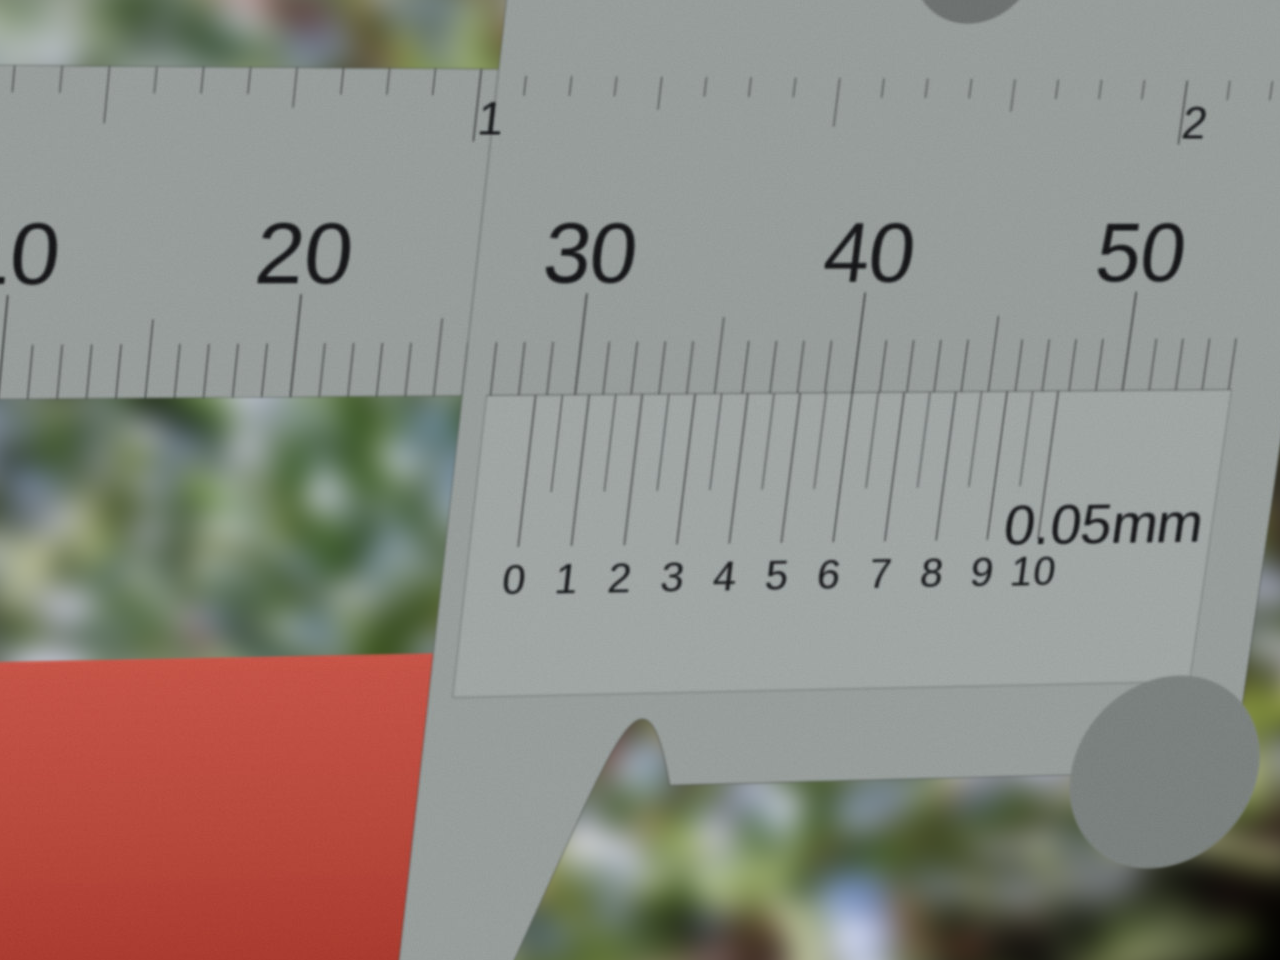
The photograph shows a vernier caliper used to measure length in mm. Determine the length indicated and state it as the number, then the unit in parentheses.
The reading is 28.6 (mm)
